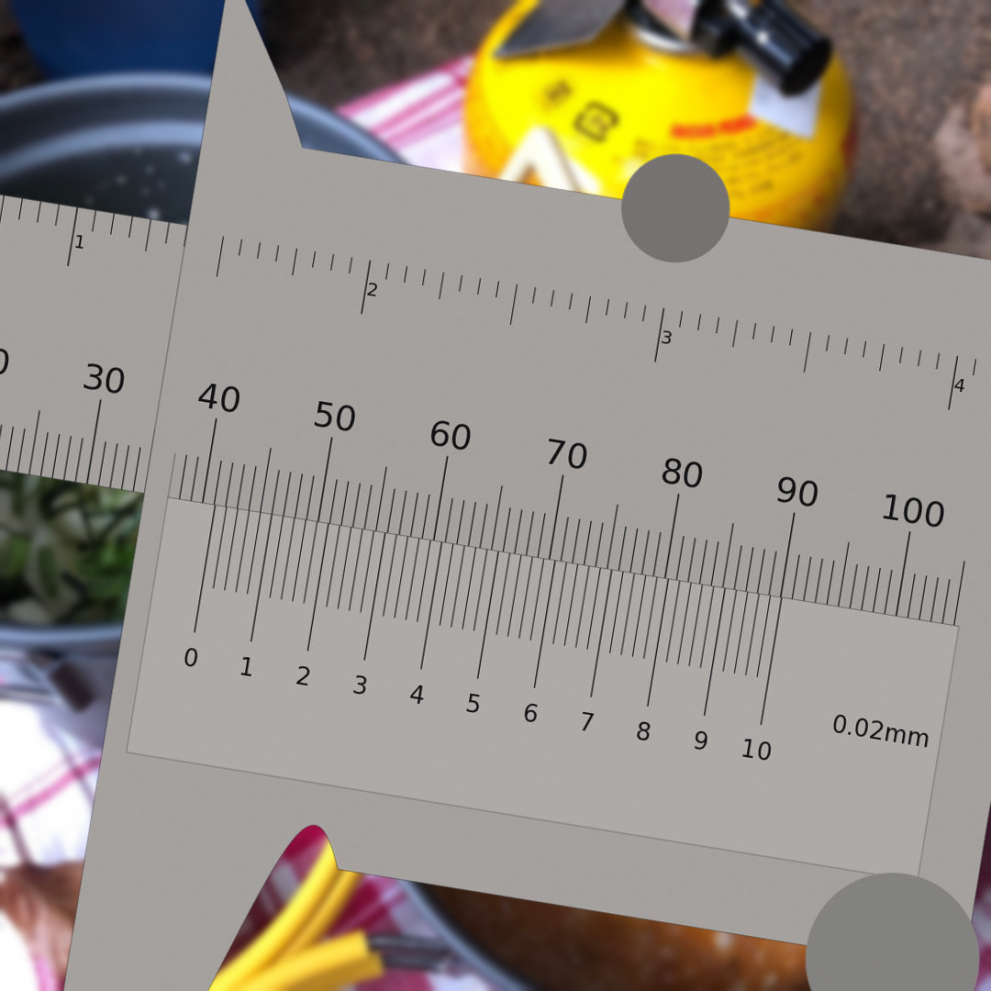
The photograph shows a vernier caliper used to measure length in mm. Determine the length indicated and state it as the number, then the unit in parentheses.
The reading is 41.1 (mm)
